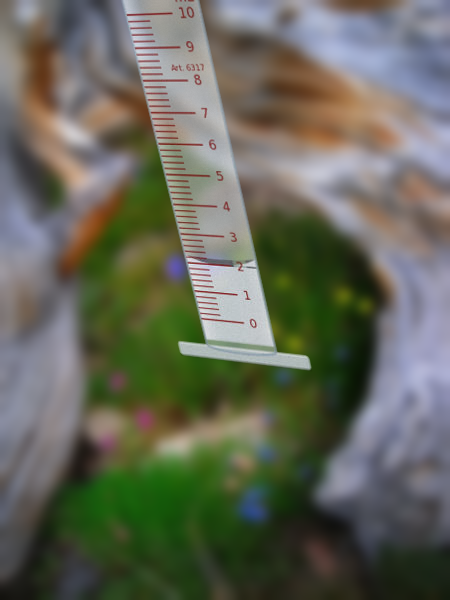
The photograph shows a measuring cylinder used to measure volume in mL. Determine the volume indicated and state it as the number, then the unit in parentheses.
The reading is 2 (mL)
